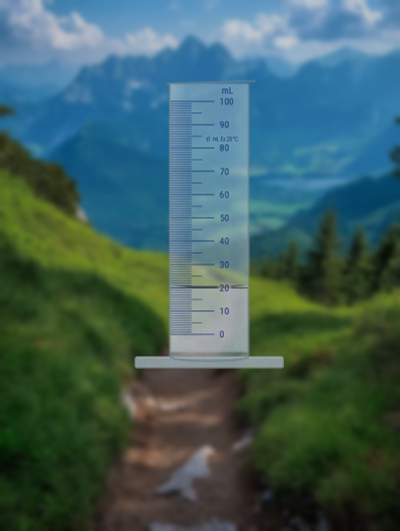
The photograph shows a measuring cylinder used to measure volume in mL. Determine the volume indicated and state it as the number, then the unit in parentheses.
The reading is 20 (mL)
